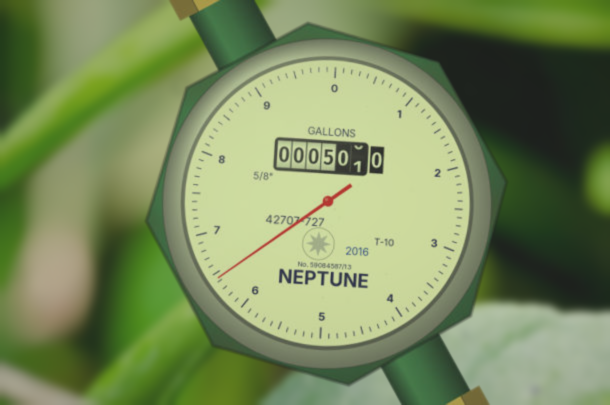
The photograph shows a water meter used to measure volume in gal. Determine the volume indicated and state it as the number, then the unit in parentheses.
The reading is 5006.4 (gal)
